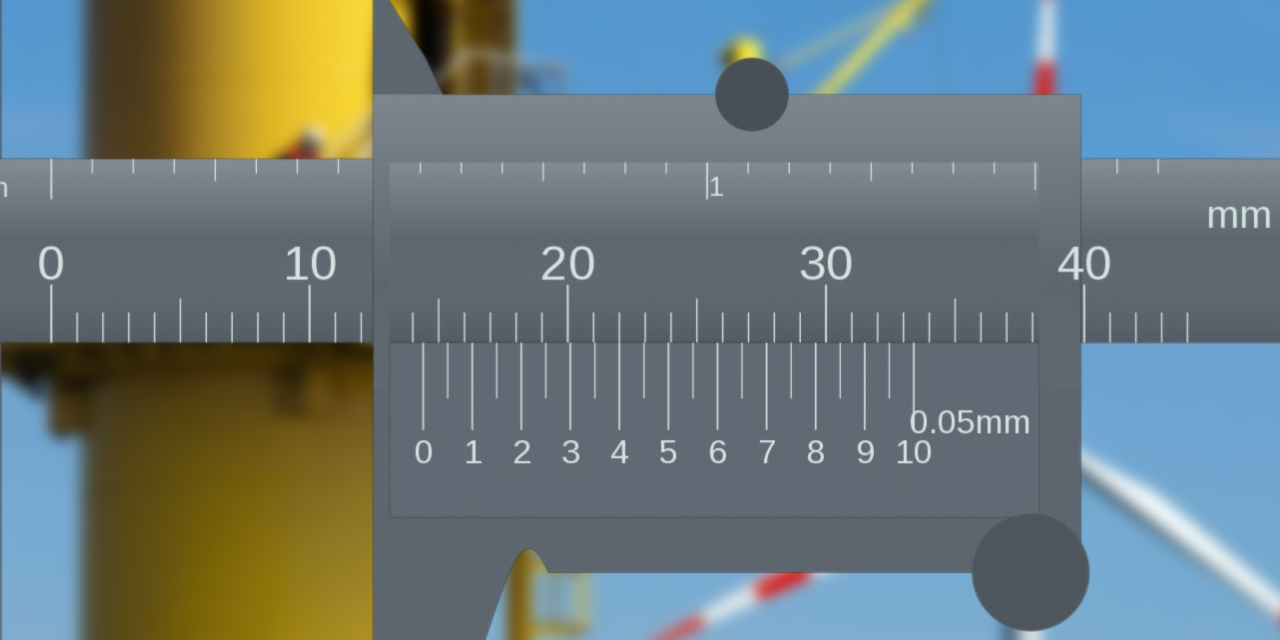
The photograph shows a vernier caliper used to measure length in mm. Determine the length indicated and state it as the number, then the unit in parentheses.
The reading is 14.40 (mm)
